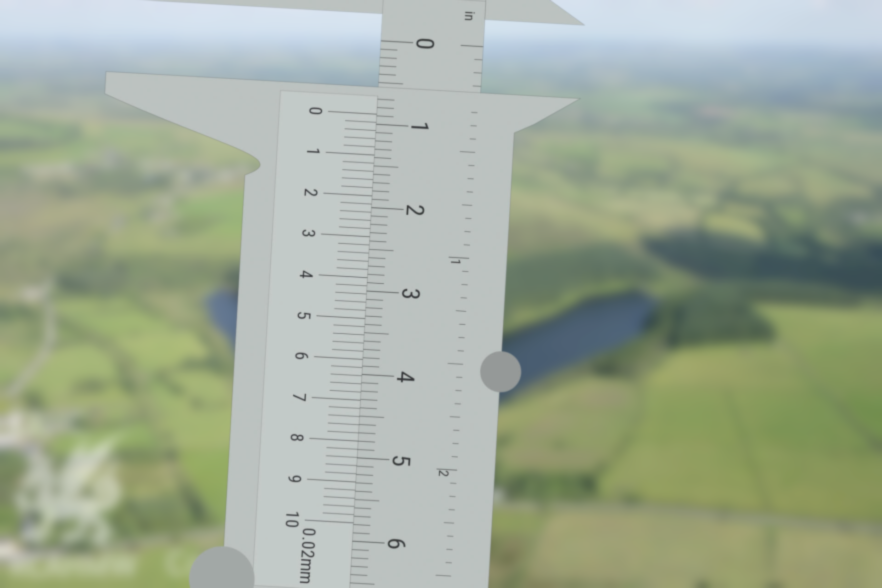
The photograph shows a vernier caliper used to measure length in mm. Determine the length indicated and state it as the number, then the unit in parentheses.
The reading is 8.8 (mm)
